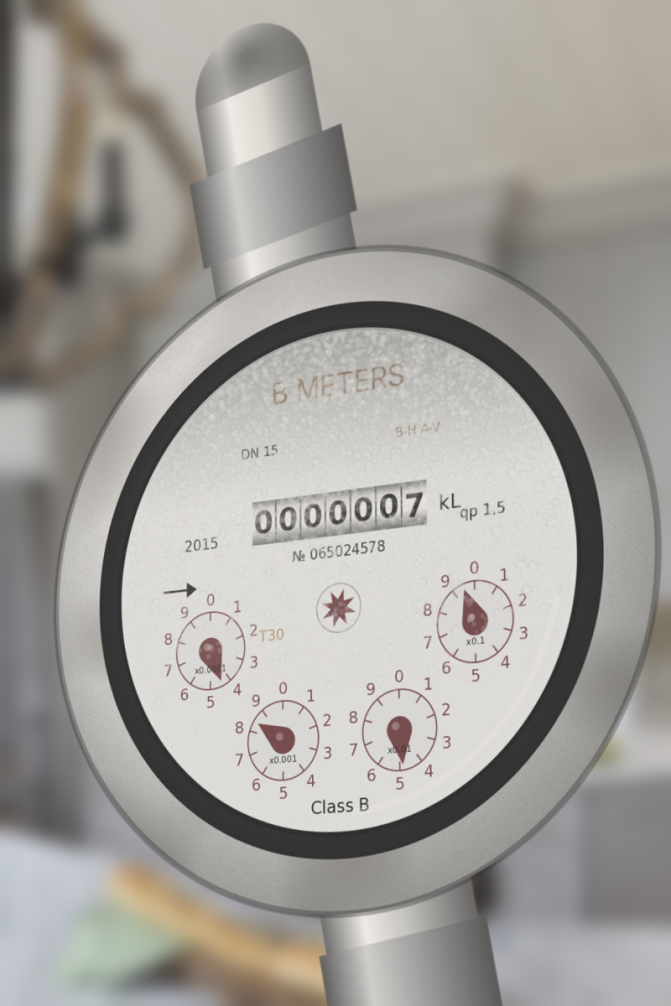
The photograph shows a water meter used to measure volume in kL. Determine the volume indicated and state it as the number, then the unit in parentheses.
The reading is 6.9484 (kL)
